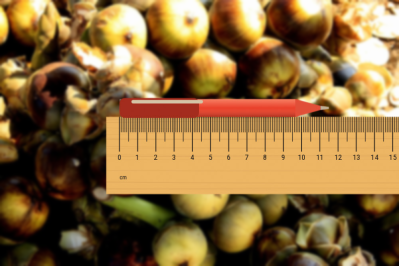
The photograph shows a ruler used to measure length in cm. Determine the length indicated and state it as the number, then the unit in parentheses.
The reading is 11.5 (cm)
